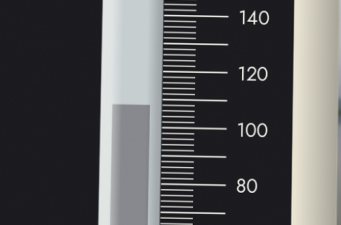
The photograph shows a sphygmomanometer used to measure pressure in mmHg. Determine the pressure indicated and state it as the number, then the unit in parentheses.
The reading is 108 (mmHg)
